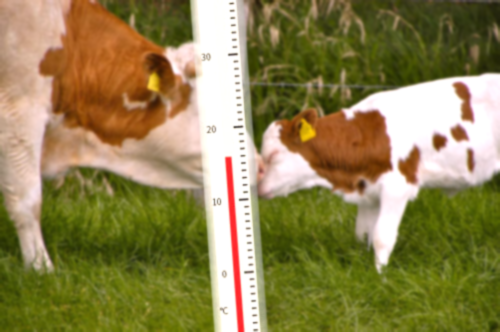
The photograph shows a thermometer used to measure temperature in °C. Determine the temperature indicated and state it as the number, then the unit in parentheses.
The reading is 16 (°C)
